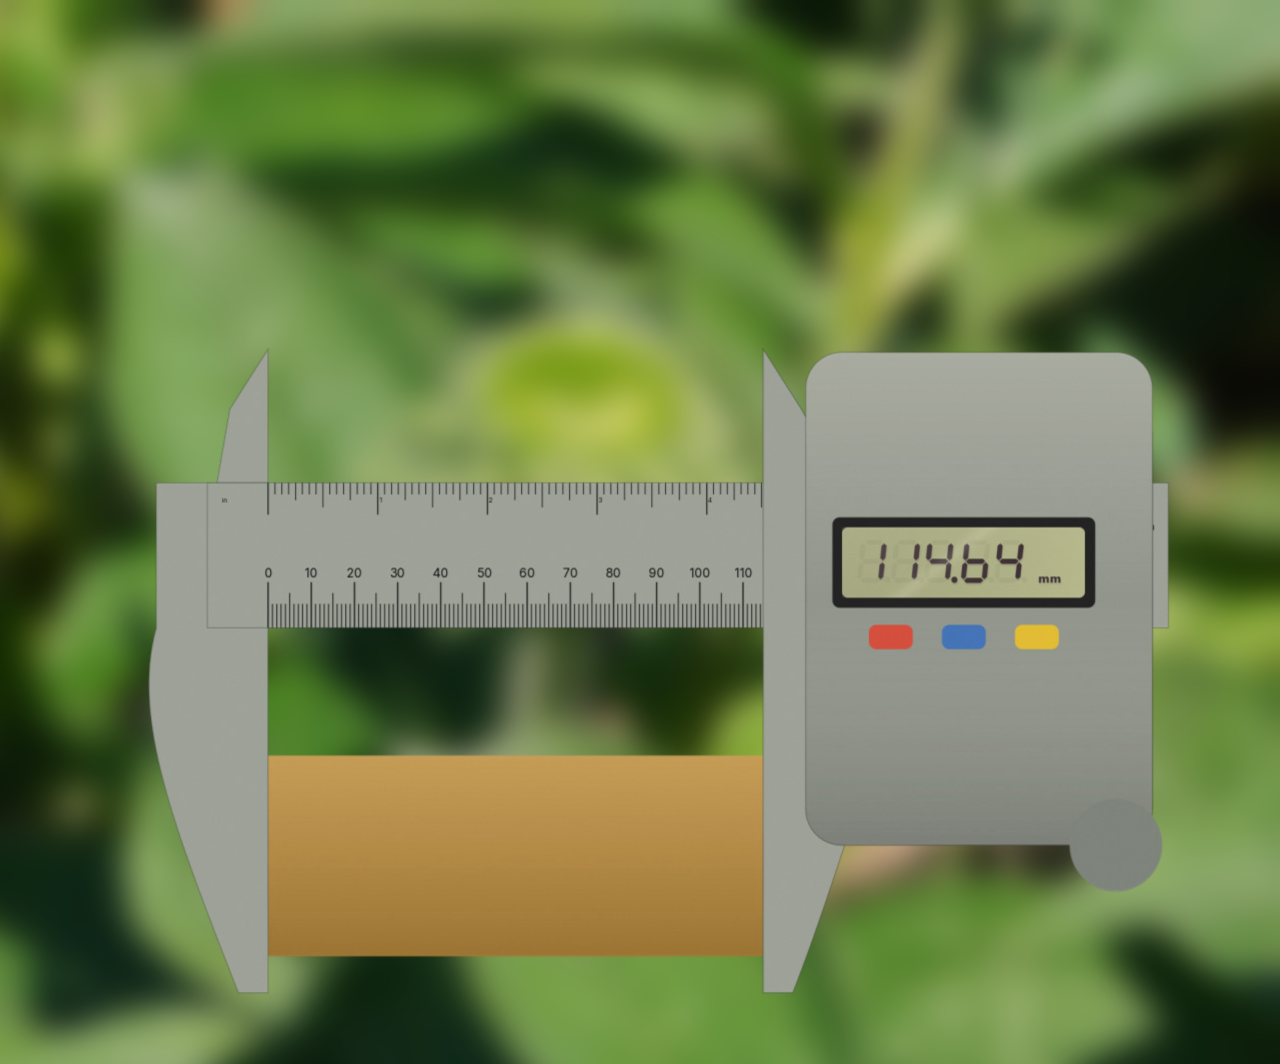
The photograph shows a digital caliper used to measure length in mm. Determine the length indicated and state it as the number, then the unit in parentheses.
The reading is 114.64 (mm)
